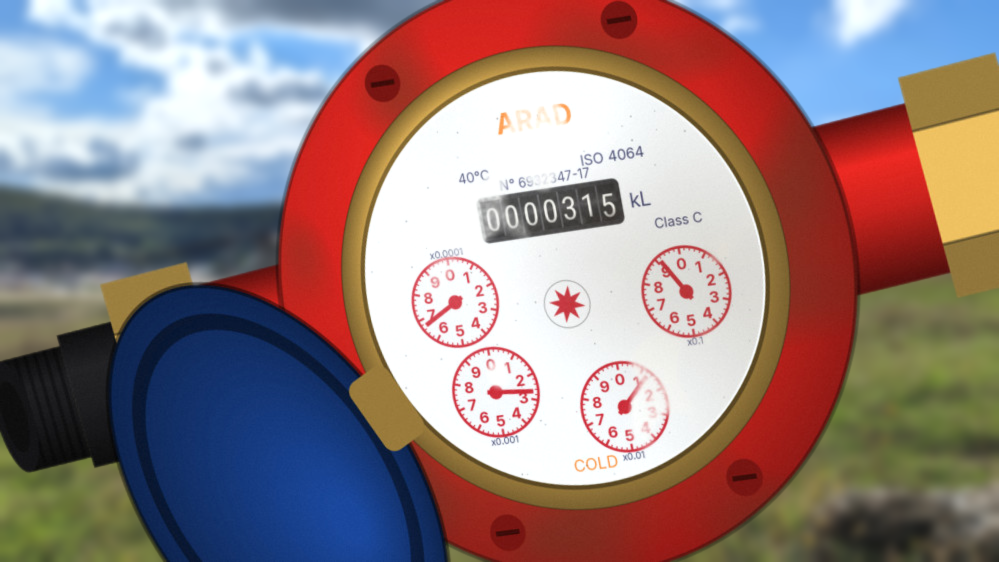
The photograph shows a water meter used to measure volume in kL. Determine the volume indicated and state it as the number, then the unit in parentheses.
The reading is 314.9126 (kL)
